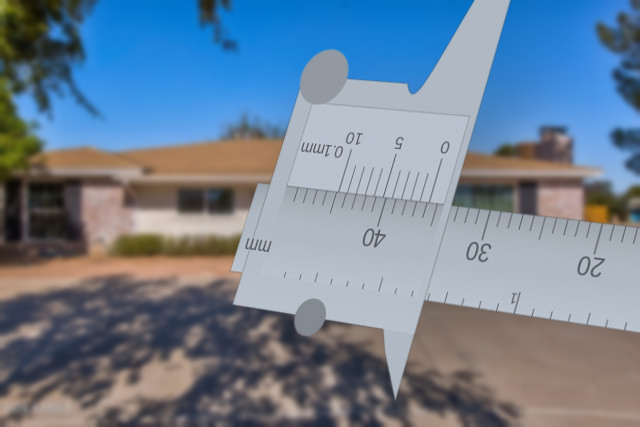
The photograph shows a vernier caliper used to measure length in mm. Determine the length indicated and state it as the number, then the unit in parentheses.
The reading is 35.8 (mm)
